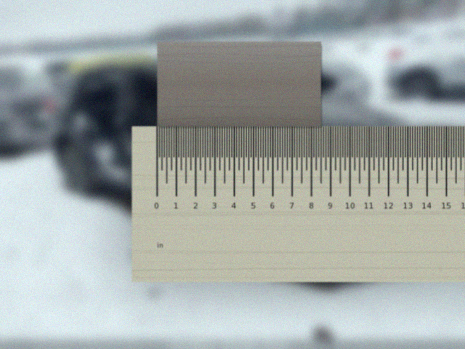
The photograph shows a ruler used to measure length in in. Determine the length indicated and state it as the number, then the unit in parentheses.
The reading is 8.5 (in)
